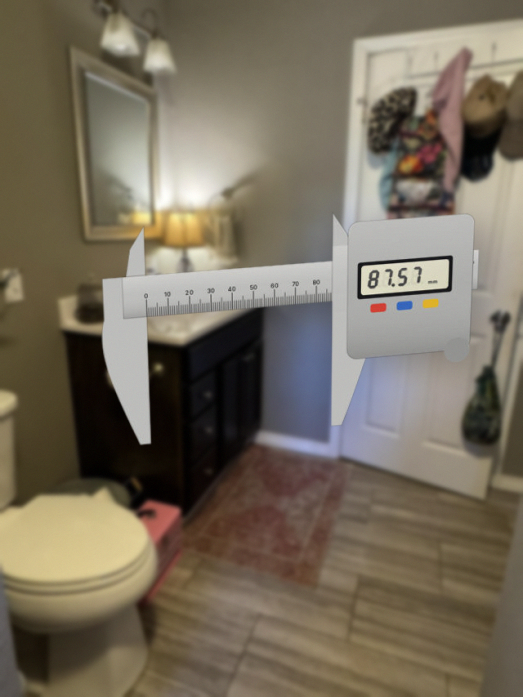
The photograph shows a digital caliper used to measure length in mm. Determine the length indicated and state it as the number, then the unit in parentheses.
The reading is 87.57 (mm)
